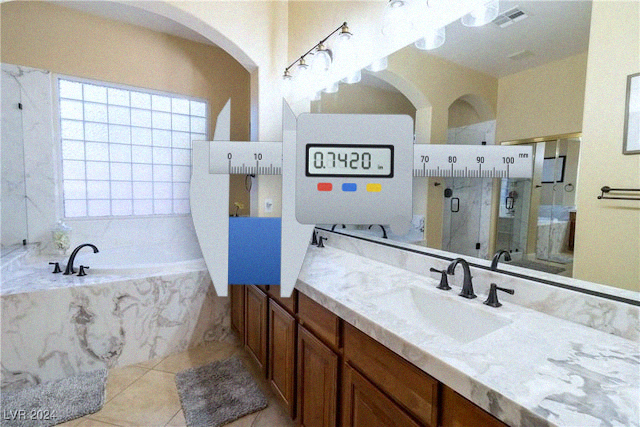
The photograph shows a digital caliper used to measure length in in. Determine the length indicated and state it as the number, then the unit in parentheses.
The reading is 0.7420 (in)
